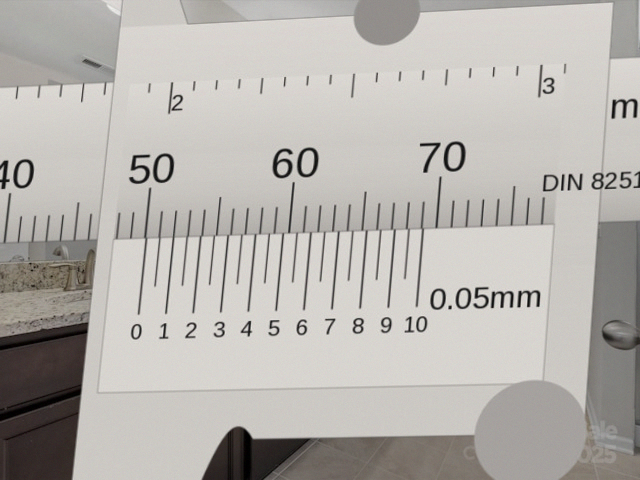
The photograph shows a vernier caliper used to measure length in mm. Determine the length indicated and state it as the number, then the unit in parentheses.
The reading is 50.1 (mm)
